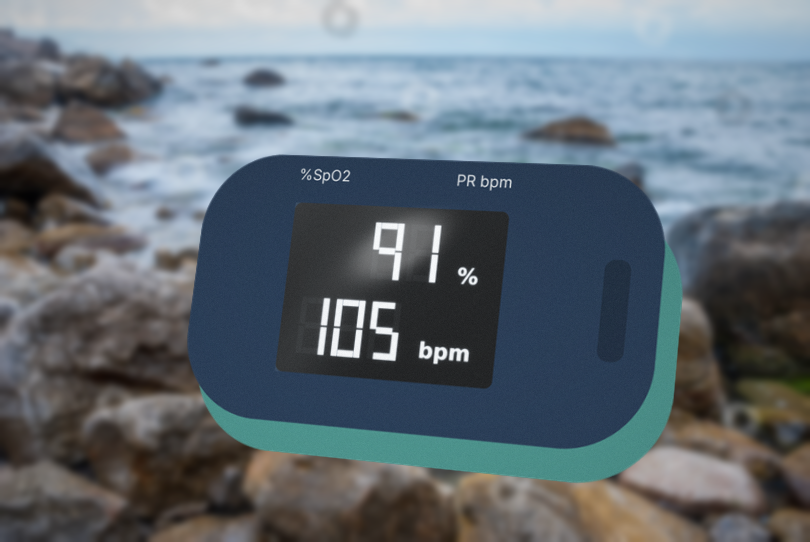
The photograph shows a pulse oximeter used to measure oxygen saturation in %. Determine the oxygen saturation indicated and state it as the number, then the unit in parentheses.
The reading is 91 (%)
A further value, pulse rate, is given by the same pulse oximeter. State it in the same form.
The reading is 105 (bpm)
